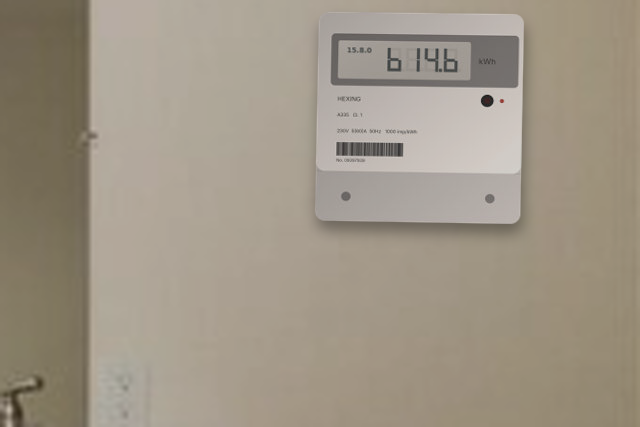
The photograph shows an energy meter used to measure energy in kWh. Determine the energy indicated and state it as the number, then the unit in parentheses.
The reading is 614.6 (kWh)
